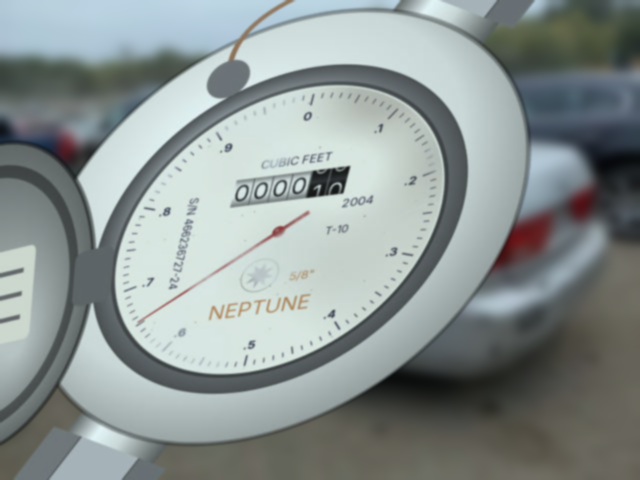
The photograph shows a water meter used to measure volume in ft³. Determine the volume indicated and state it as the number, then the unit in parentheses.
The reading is 9.65 (ft³)
